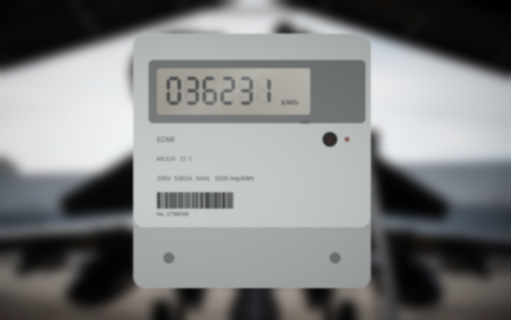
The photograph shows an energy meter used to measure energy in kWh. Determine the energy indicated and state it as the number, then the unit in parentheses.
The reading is 36231 (kWh)
